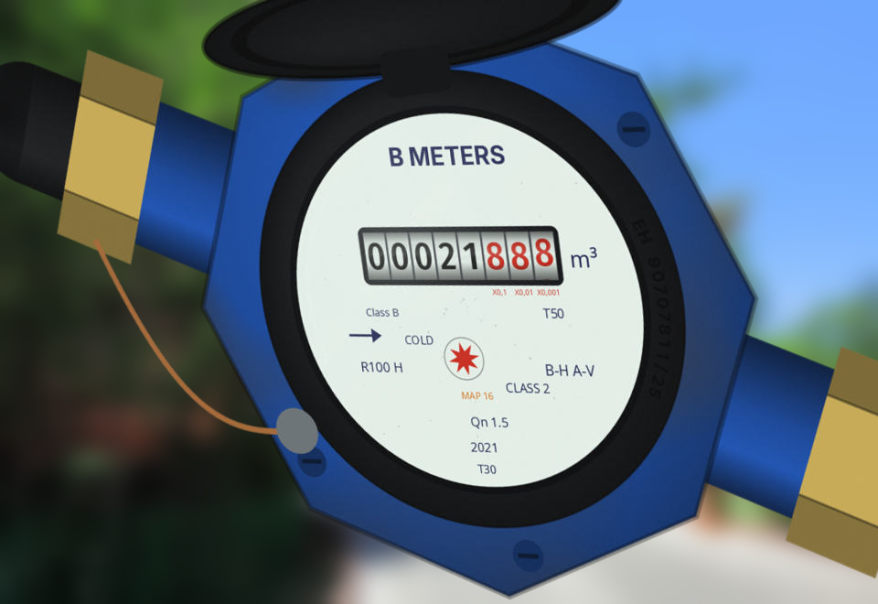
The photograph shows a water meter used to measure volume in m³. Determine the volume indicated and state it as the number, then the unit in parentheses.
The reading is 21.888 (m³)
